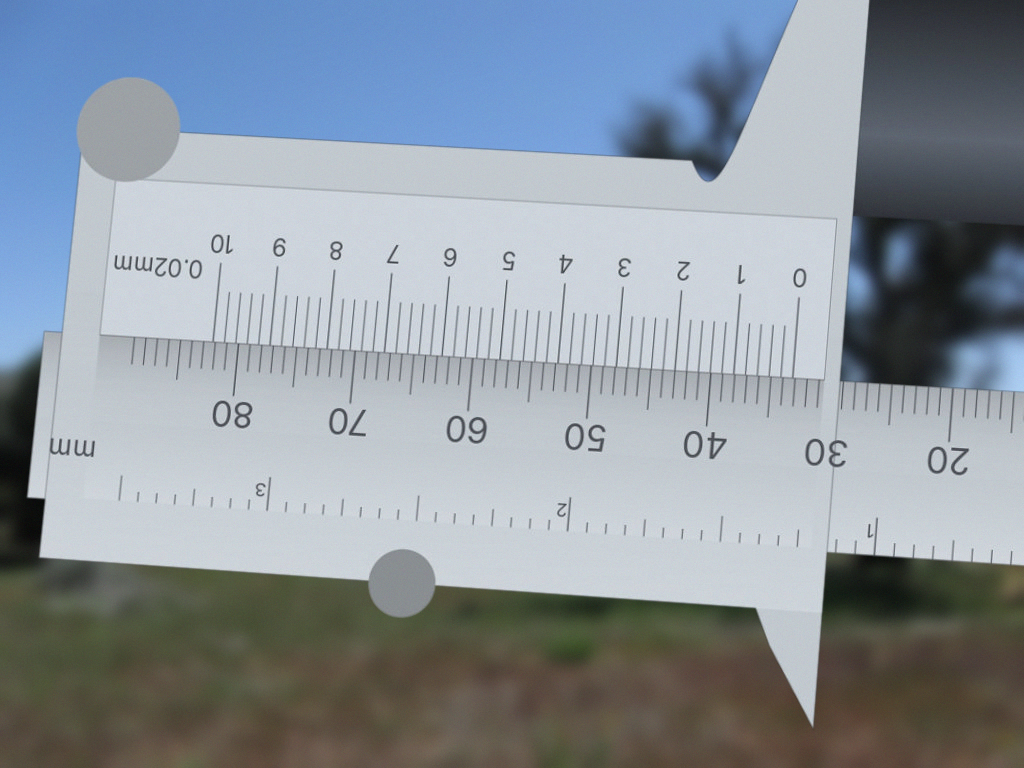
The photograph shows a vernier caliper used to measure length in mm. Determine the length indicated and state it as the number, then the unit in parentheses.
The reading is 33.2 (mm)
